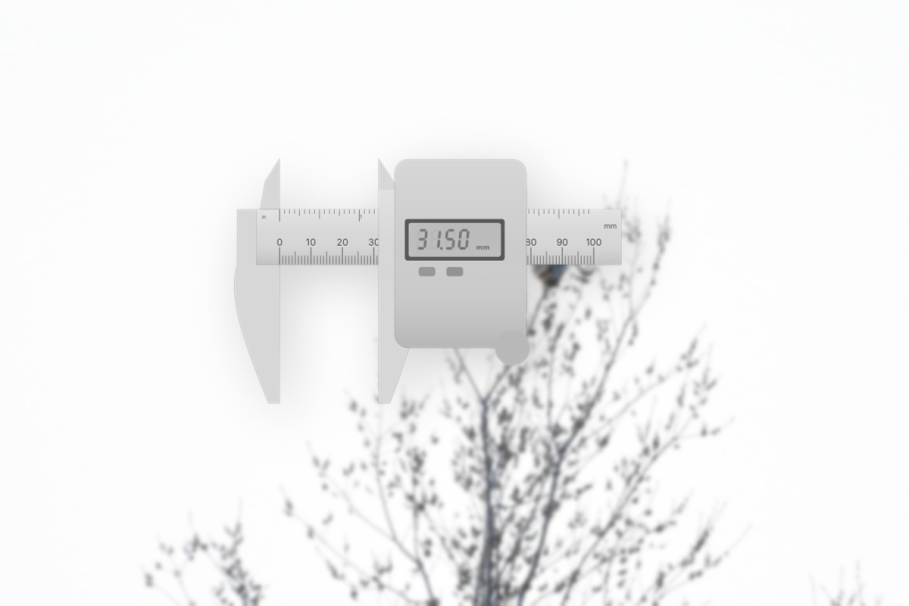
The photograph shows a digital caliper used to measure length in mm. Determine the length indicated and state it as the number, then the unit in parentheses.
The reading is 31.50 (mm)
